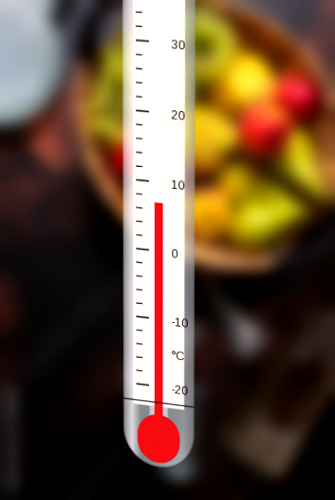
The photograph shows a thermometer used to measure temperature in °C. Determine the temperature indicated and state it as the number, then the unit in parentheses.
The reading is 7 (°C)
